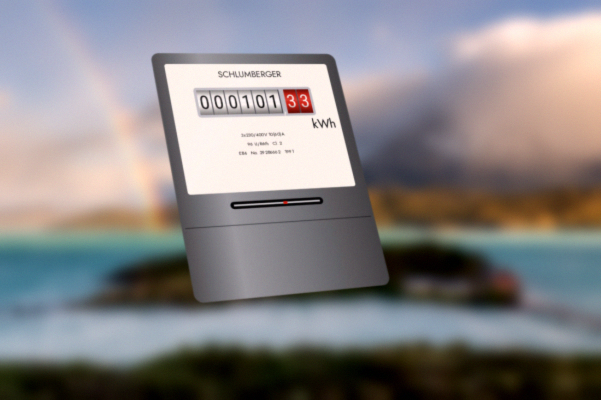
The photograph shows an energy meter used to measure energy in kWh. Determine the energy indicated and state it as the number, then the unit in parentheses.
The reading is 101.33 (kWh)
